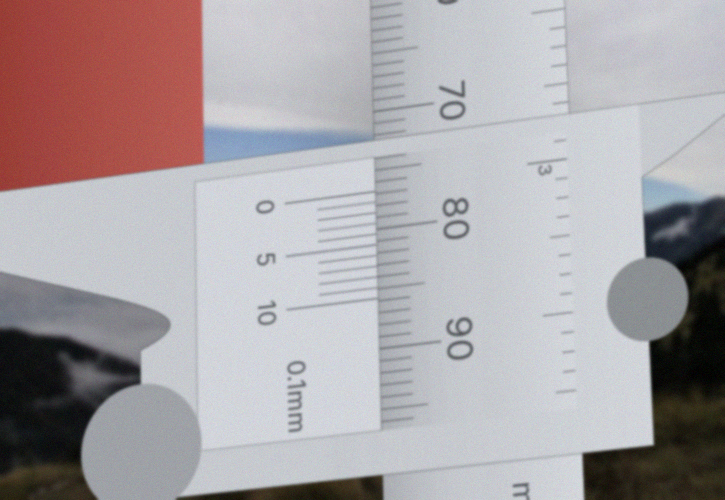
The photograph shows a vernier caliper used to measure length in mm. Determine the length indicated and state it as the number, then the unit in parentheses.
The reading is 76.8 (mm)
